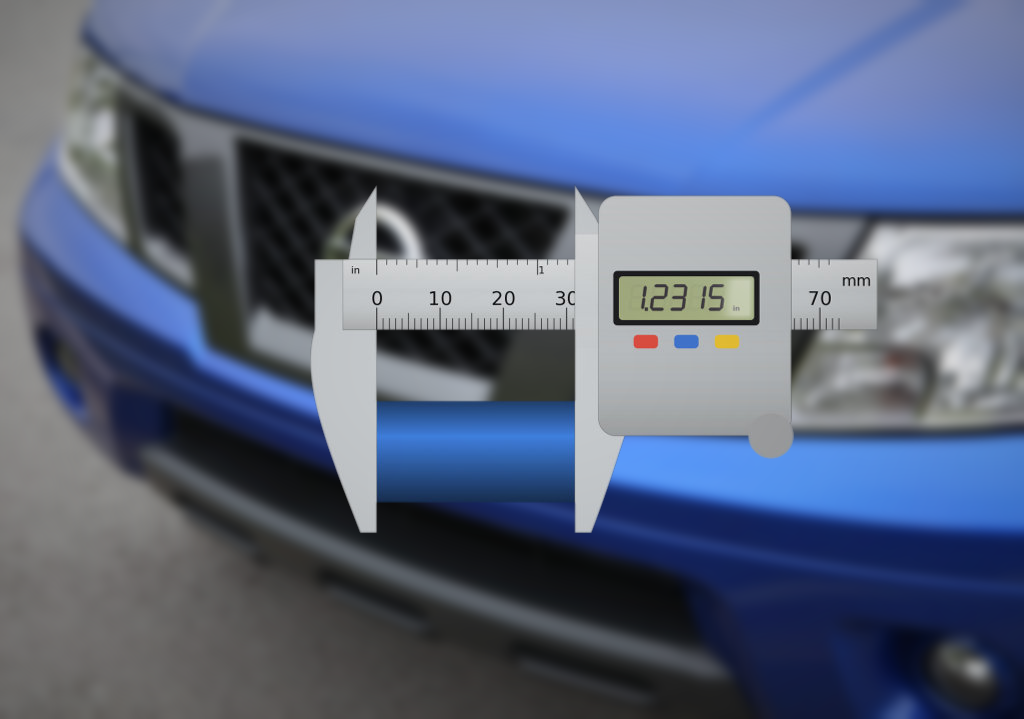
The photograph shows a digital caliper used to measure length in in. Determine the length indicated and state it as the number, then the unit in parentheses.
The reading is 1.2315 (in)
